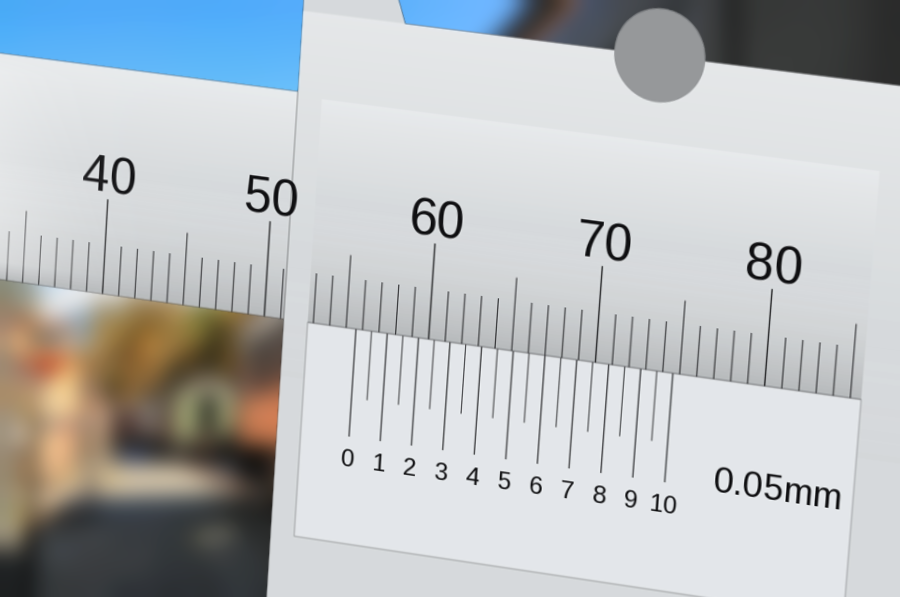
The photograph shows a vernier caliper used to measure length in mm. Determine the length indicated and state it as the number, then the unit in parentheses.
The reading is 55.6 (mm)
